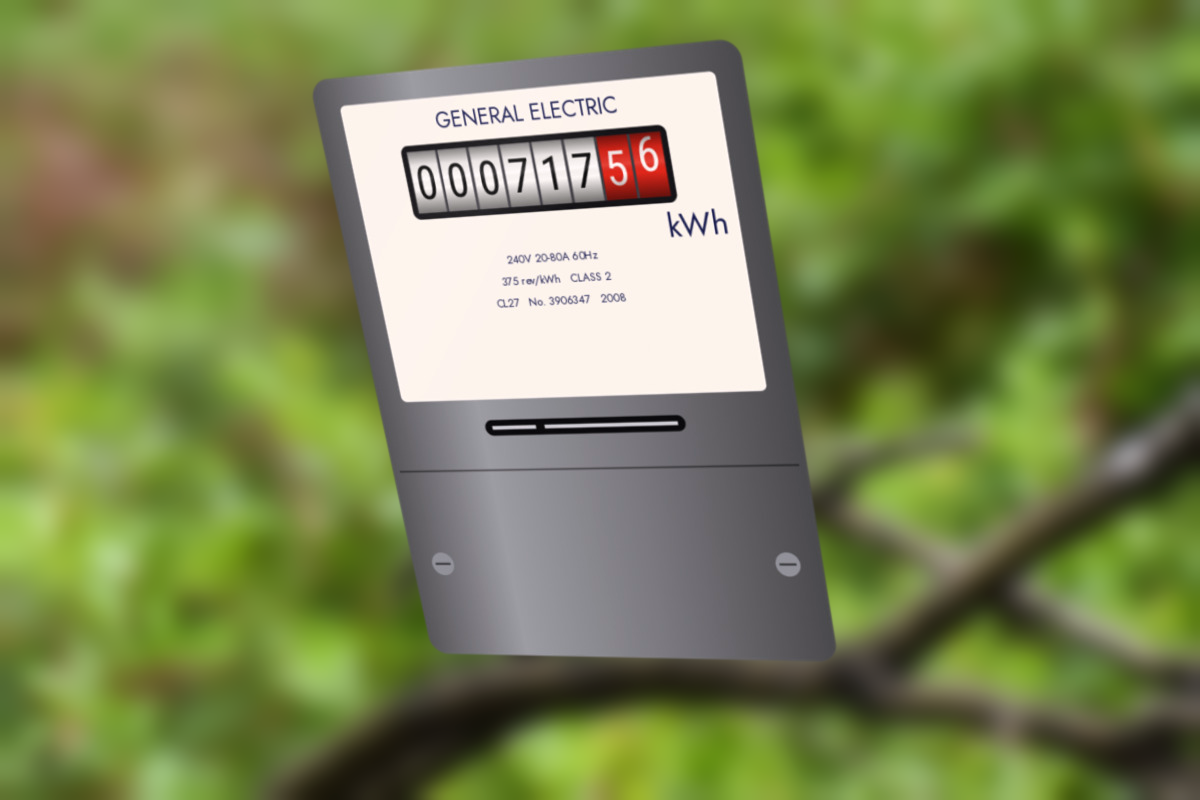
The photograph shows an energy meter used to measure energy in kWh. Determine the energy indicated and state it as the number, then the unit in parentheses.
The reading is 717.56 (kWh)
